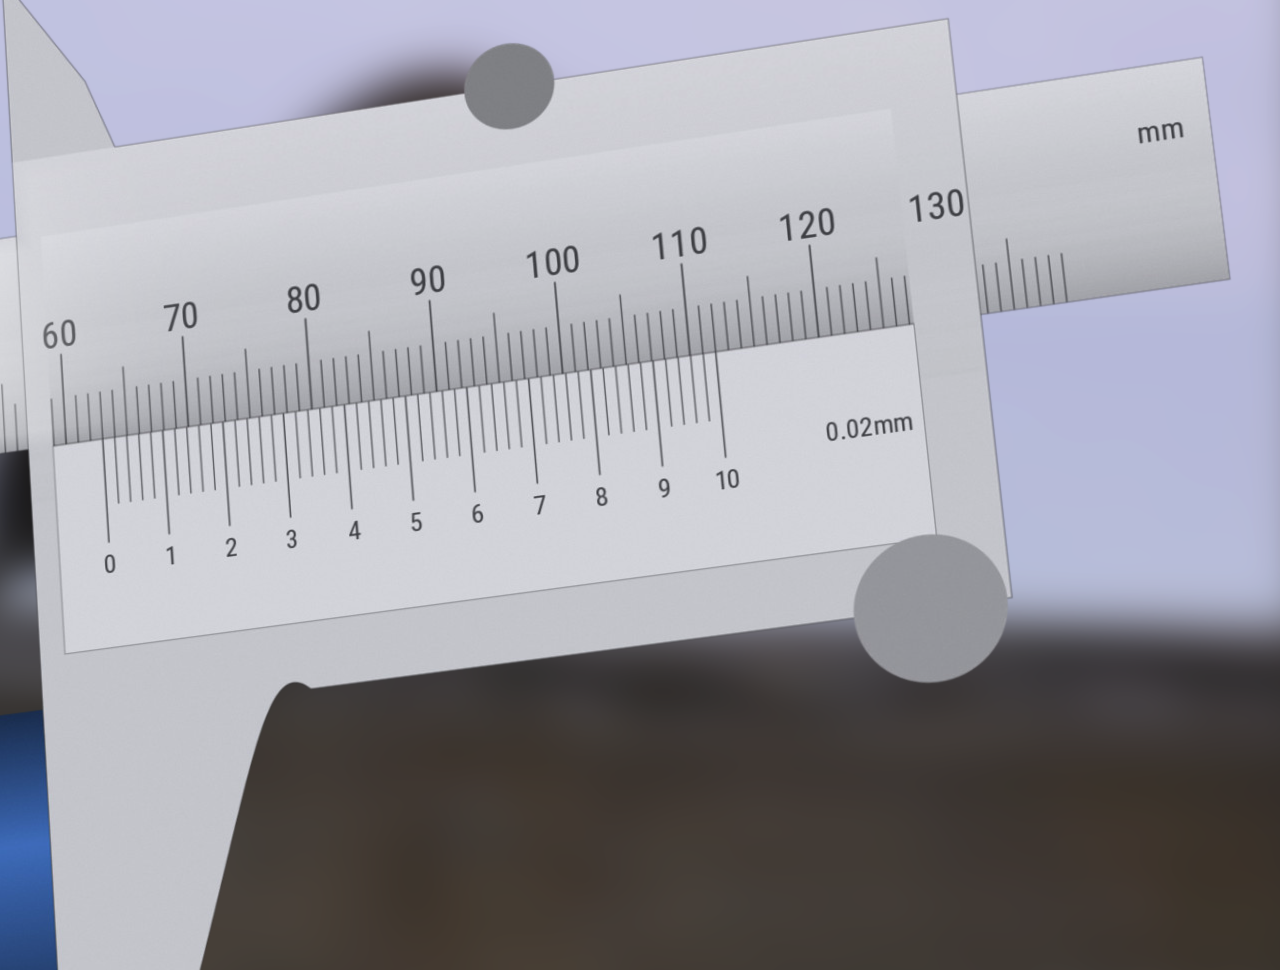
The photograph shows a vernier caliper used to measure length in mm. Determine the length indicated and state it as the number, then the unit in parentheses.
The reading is 63.0 (mm)
